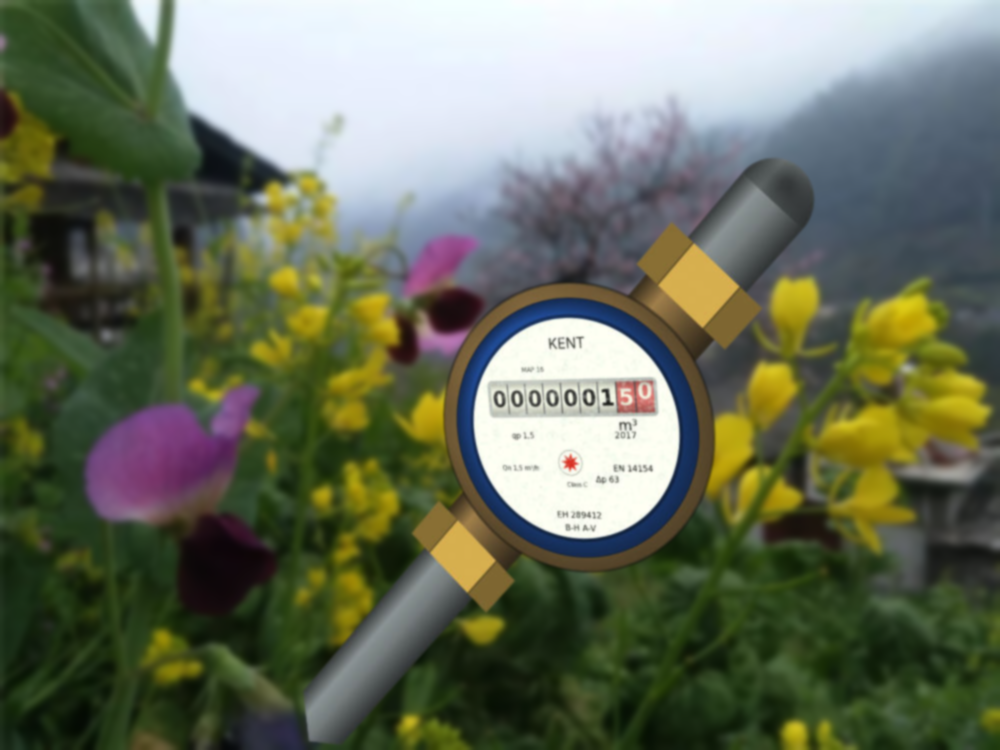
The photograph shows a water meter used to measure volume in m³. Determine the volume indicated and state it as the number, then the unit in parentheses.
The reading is 1.50 (m³)
